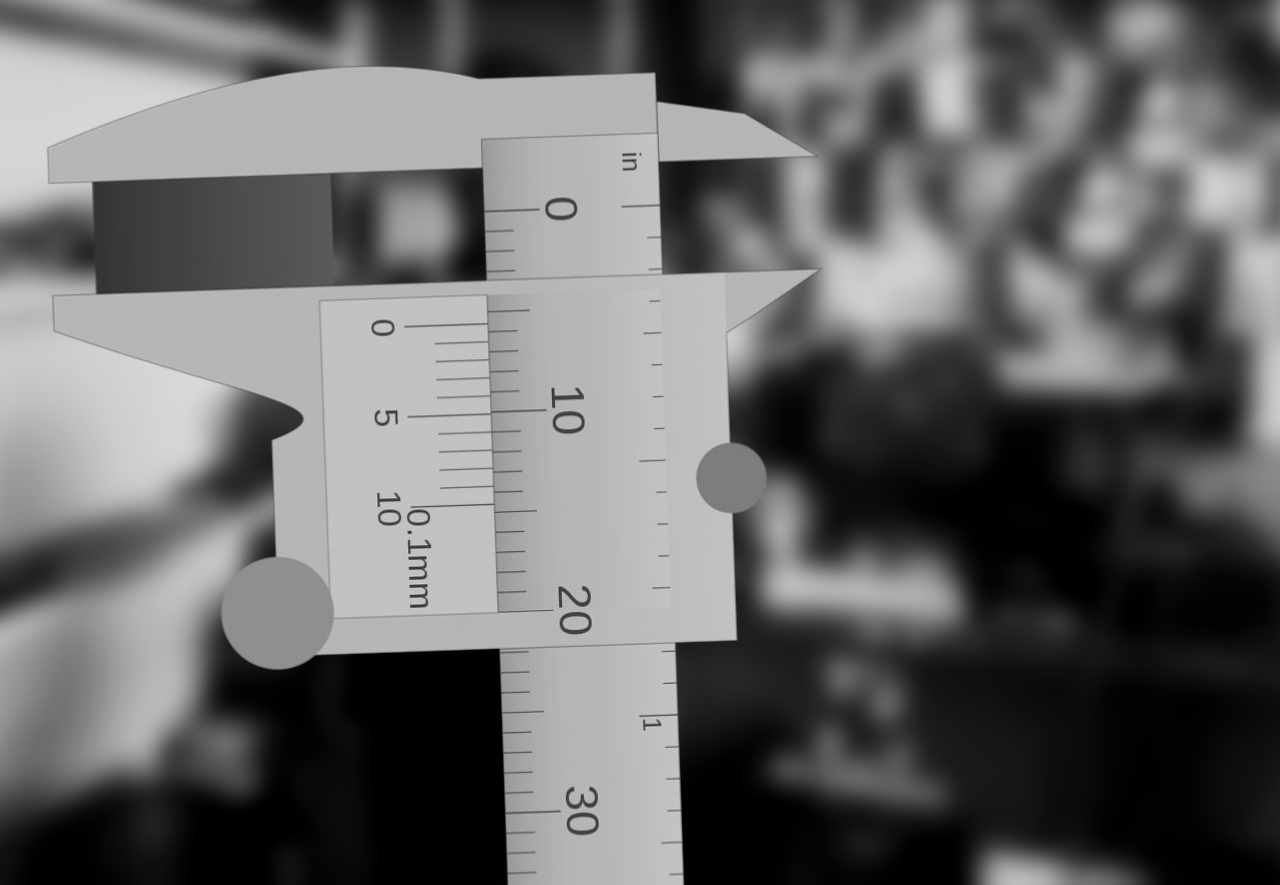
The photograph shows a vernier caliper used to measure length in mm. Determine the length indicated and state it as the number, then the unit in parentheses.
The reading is 5.6 (mm)
